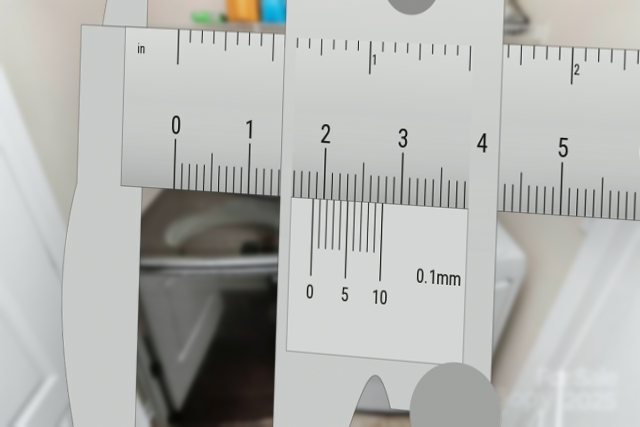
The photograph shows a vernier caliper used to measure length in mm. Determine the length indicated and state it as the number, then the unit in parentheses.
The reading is 18.6 (mm)
